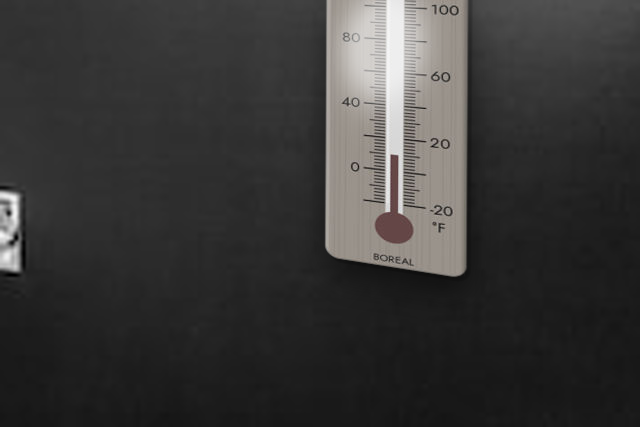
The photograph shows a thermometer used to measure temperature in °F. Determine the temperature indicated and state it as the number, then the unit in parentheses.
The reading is 10 (°F)
